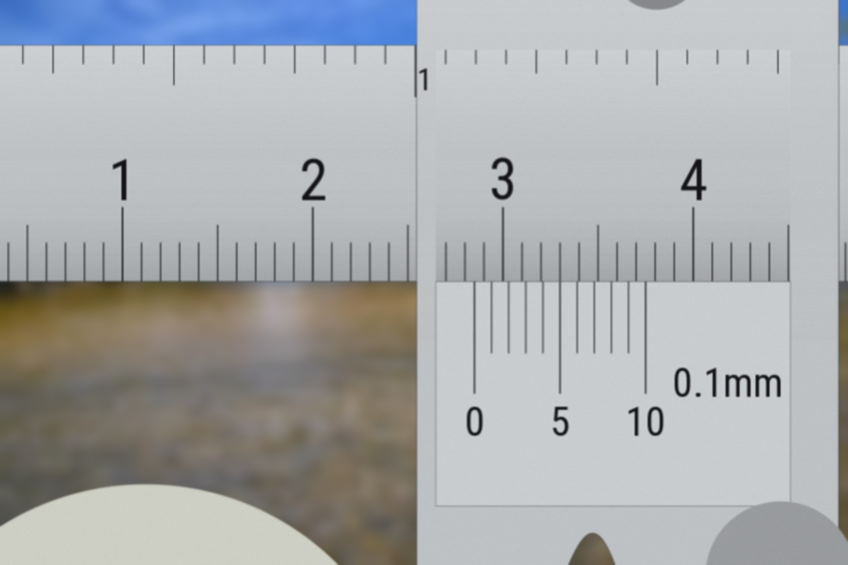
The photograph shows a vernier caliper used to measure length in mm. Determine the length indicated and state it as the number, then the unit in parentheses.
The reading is 28.5 (mm)
